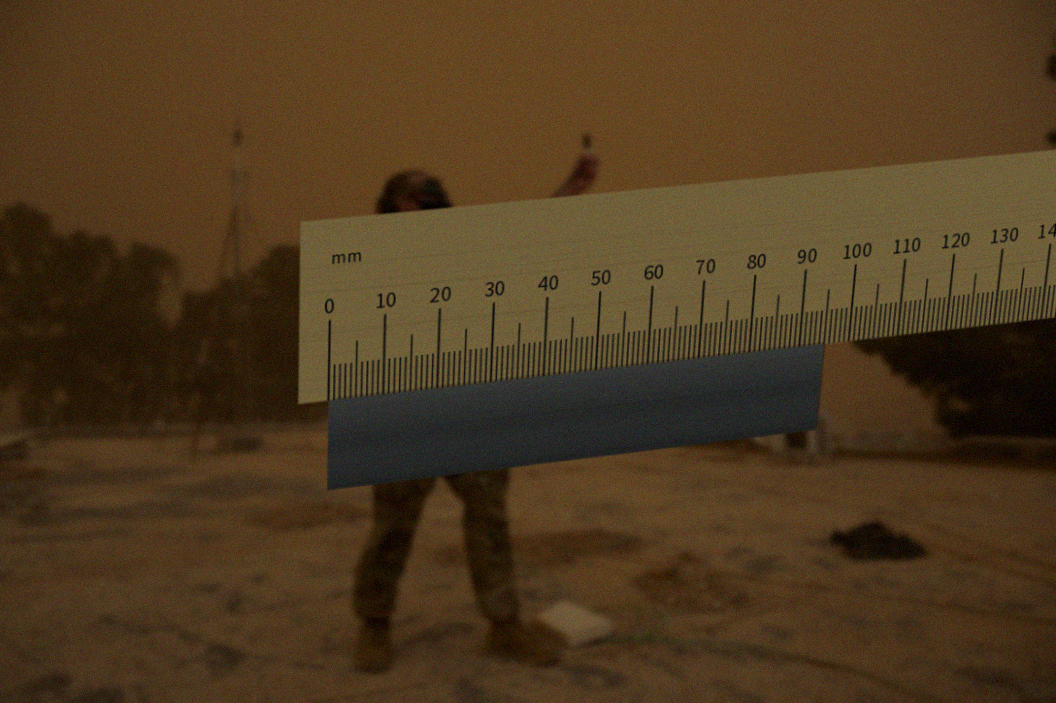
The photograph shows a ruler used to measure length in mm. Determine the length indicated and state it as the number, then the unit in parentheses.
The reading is 95 (mm)
